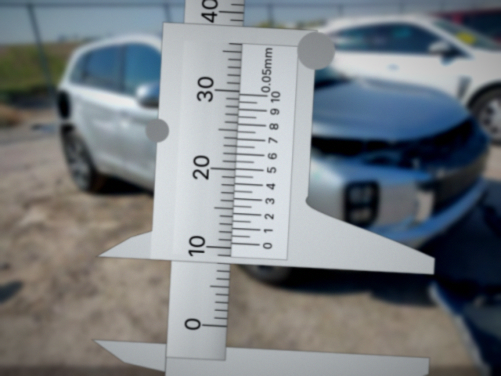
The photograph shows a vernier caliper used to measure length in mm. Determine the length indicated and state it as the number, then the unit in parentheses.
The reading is 10.6 (mm)
